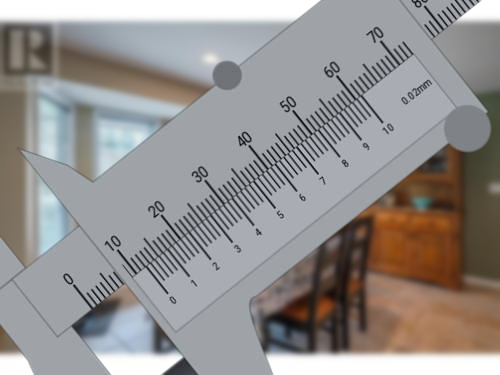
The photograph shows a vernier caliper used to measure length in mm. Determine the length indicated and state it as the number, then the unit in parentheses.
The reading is 12.2 (mm)
